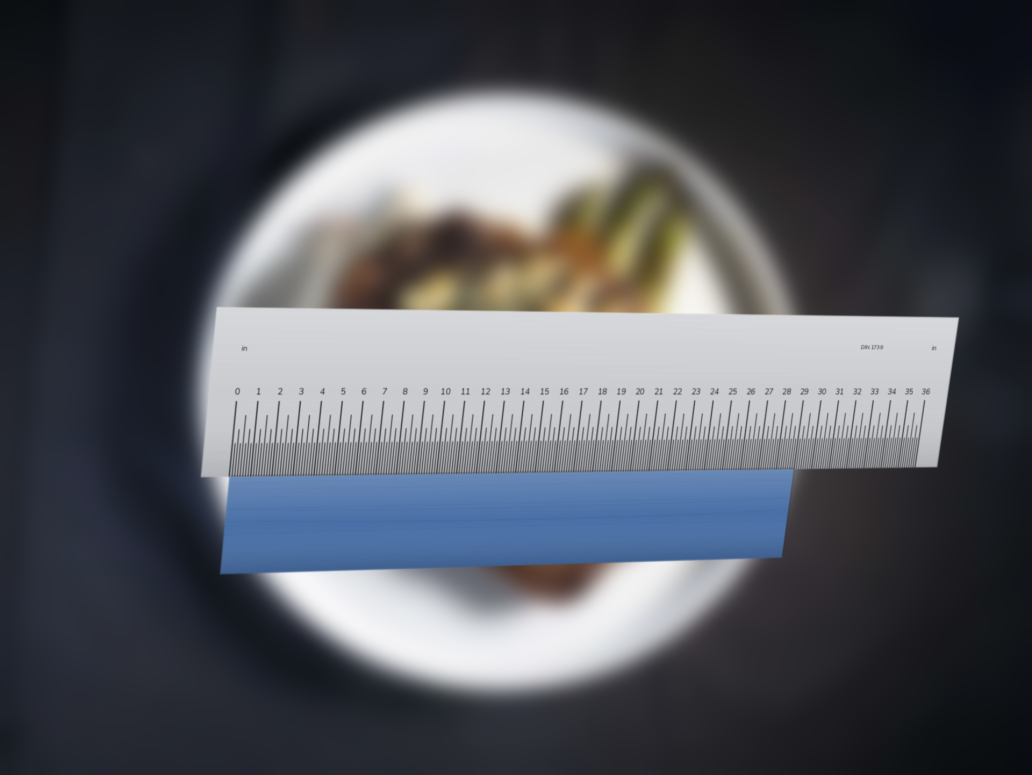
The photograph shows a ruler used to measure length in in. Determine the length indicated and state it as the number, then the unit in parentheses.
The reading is 29 (in)
